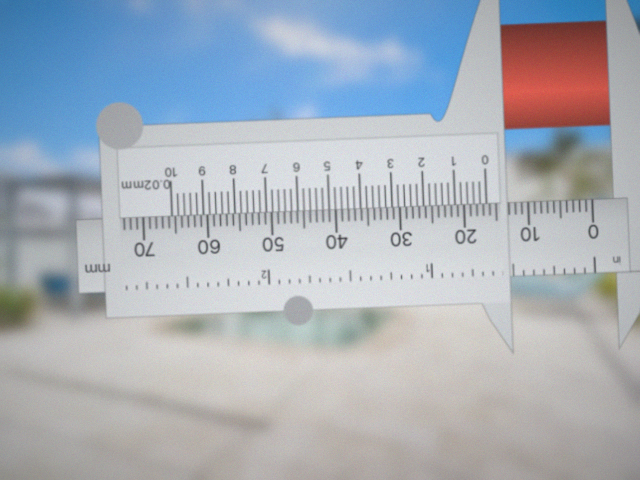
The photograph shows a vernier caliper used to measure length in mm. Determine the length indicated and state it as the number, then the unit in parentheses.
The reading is 16.5 (mm)
